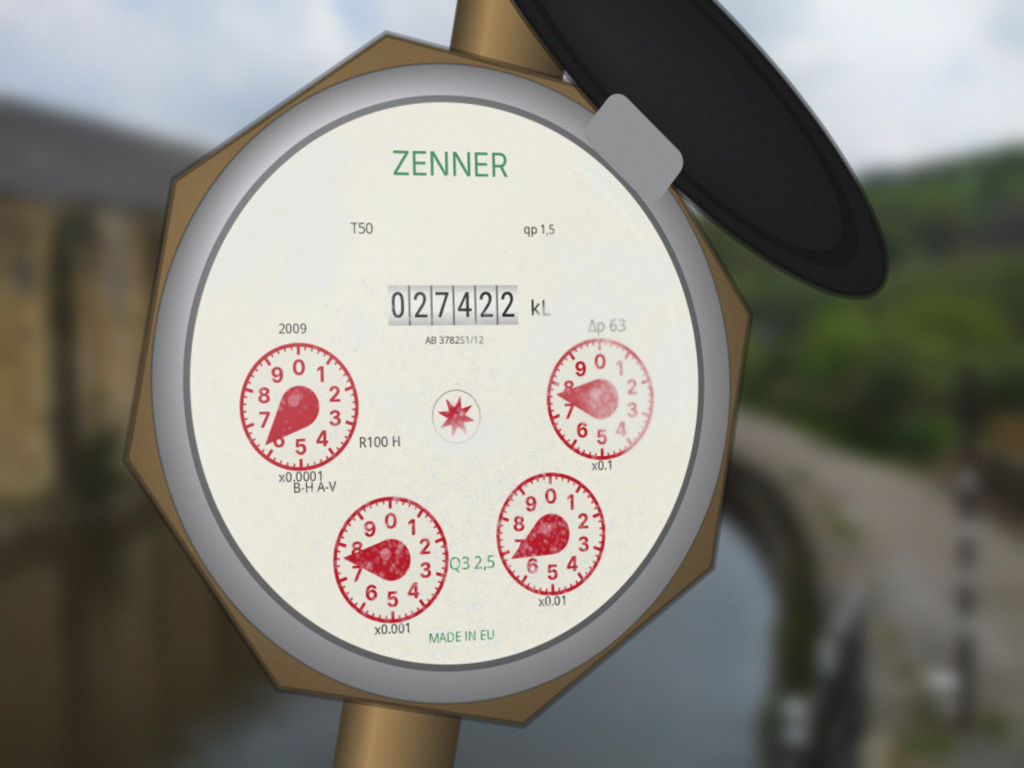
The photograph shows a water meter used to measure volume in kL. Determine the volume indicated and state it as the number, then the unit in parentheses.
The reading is 27422.7676 (kL)
